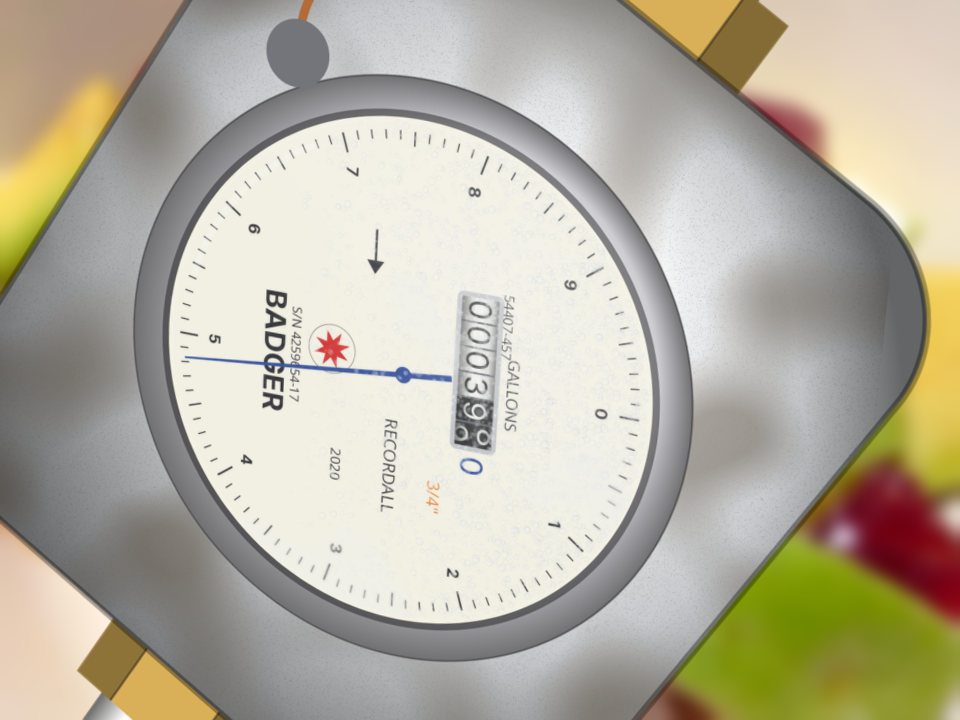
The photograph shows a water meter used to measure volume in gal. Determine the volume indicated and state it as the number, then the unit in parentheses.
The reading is 3984.8 (gal)
